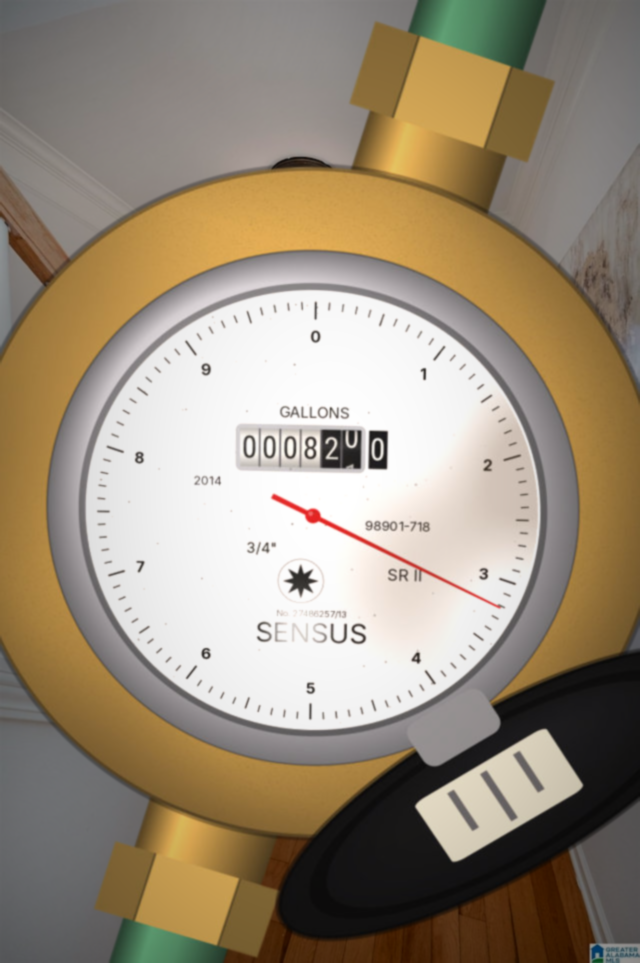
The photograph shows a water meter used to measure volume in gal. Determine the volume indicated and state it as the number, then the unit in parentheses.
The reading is 8203.2 (gal)
